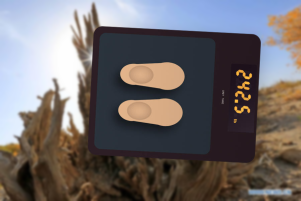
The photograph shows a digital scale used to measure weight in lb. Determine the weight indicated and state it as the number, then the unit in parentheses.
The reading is 242.5 (lb)
